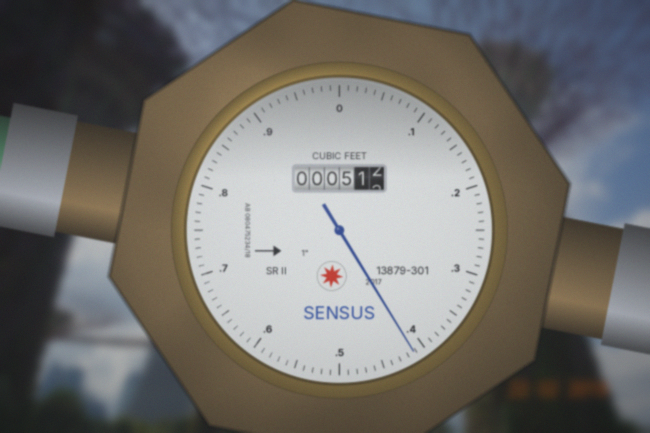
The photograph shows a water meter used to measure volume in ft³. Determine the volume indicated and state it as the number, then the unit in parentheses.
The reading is 512.41 (ft³)
